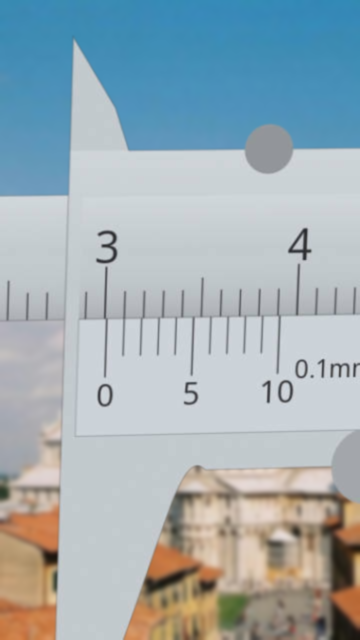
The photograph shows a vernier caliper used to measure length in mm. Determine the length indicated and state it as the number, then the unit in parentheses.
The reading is 30.1 (mm)
